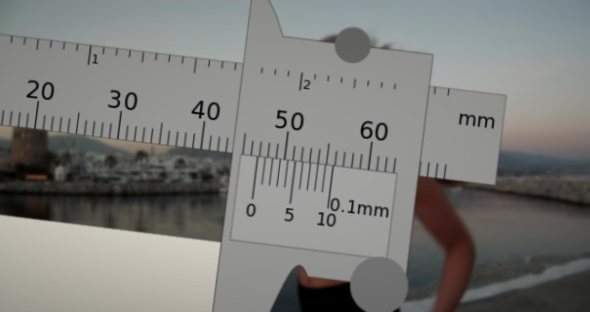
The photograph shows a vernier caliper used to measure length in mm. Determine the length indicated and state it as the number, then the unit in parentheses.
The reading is 46.8 (mm)
